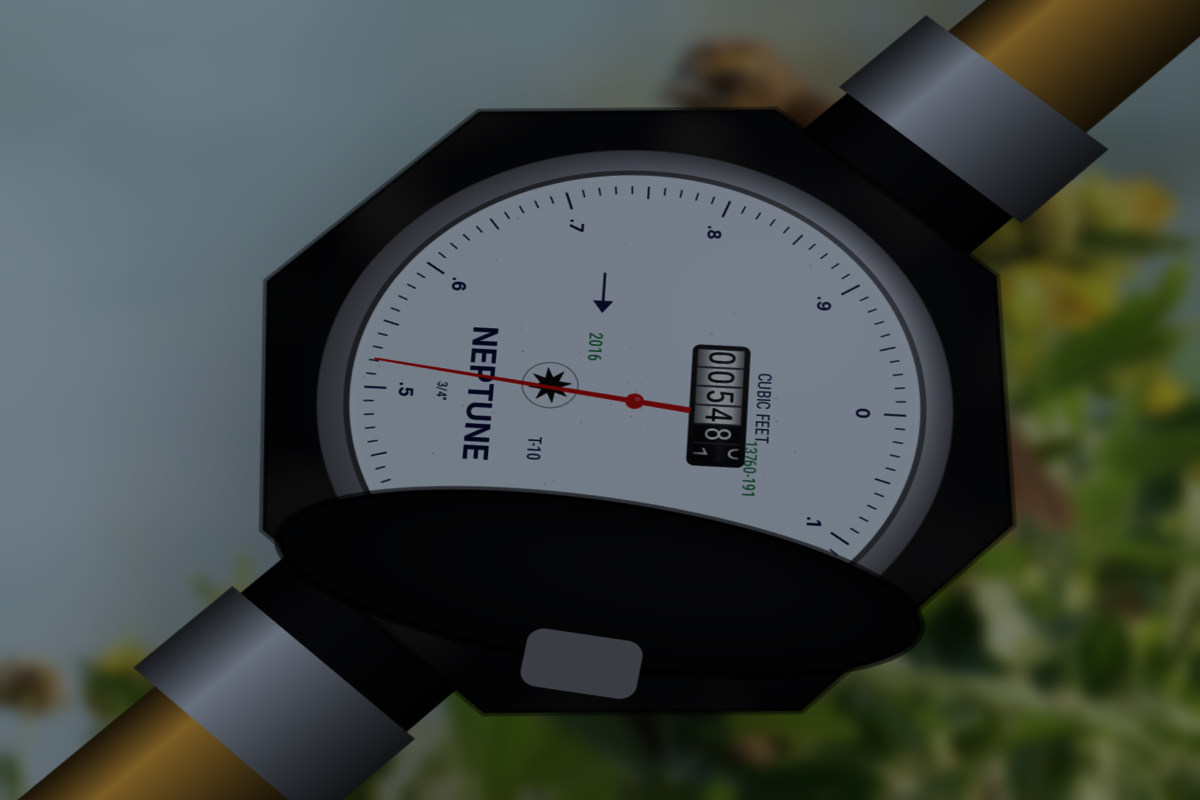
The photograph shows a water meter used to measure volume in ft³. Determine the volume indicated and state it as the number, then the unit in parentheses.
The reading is 5480.52 (ft³)
